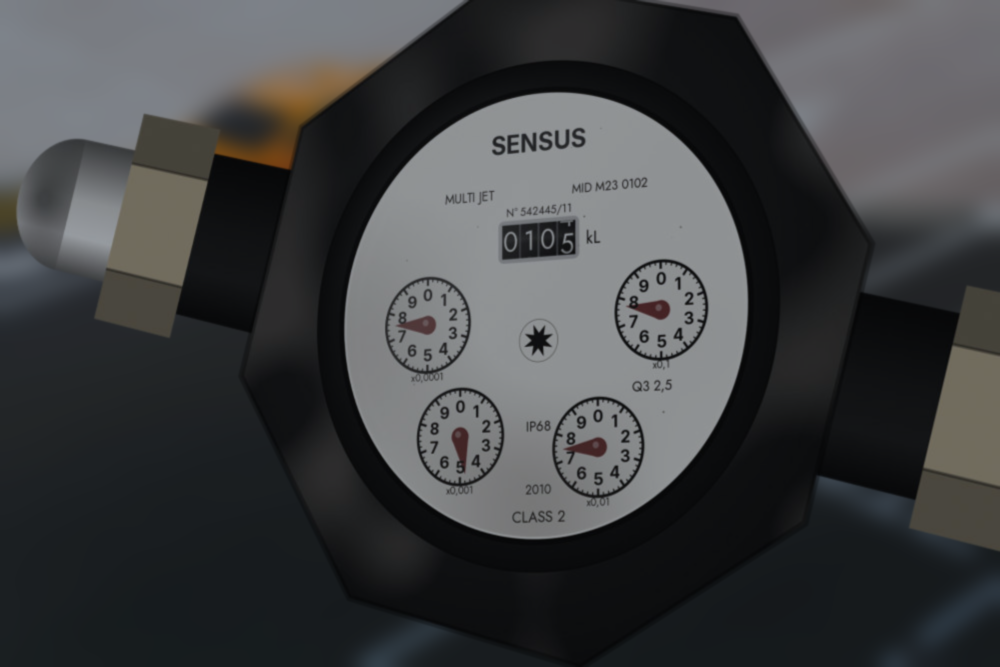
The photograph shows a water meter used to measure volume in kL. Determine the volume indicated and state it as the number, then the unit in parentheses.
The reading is 104.7747 (kL)
